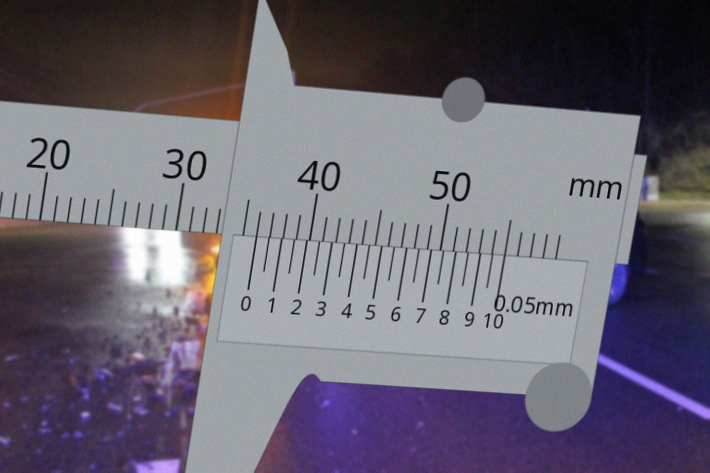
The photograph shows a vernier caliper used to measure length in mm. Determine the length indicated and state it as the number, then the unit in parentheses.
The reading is 36.0 (mm)
